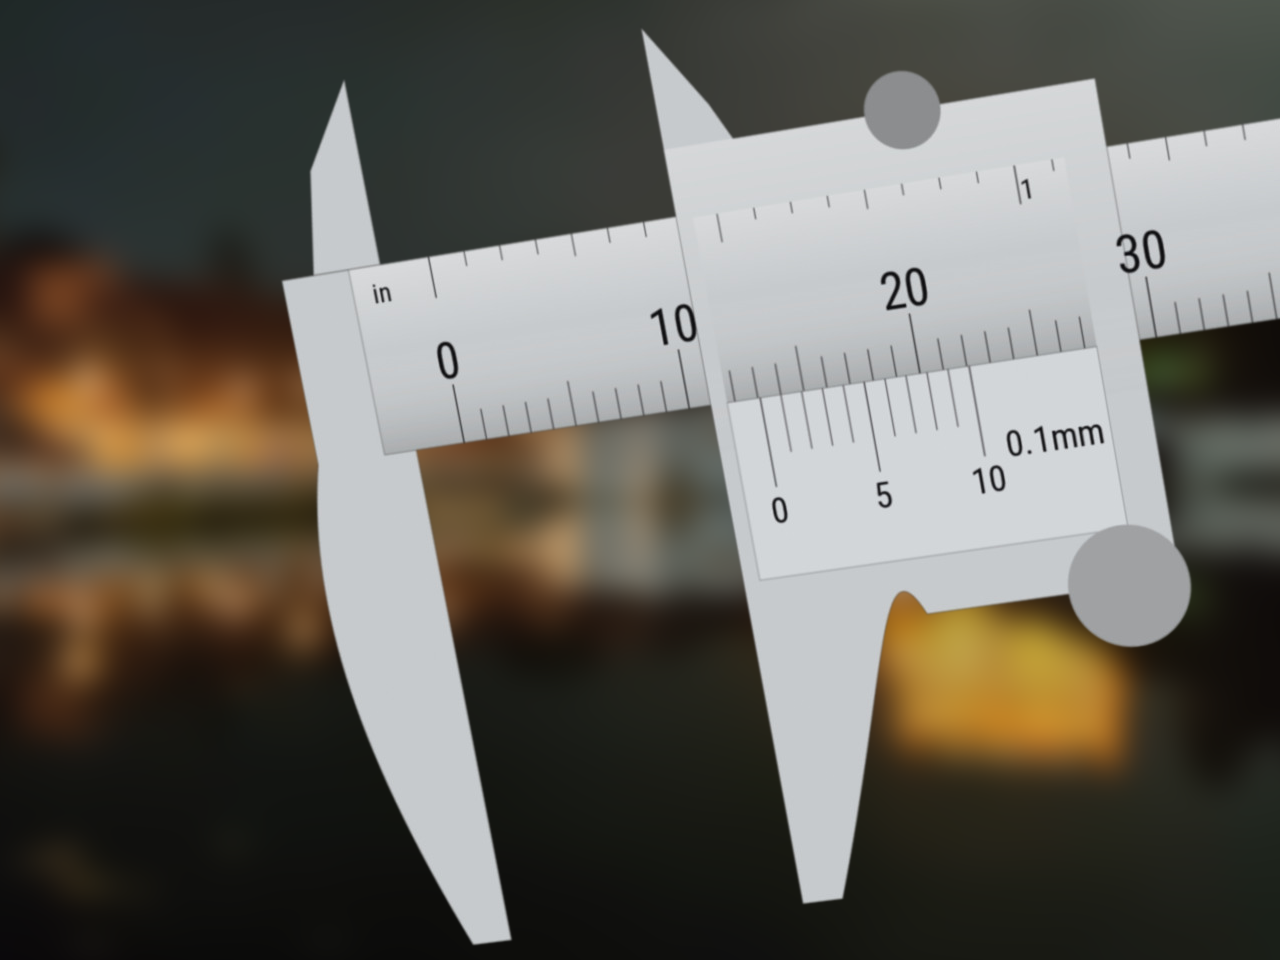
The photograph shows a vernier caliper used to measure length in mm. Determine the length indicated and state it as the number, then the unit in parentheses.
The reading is 13.1 (mm)
